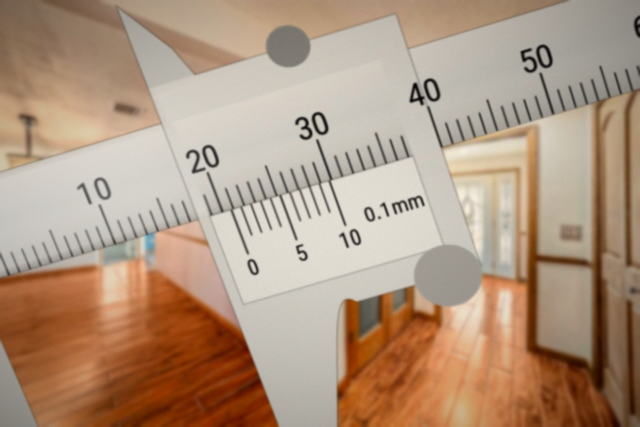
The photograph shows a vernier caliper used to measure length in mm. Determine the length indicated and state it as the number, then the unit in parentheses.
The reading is 20.8 (mm)
